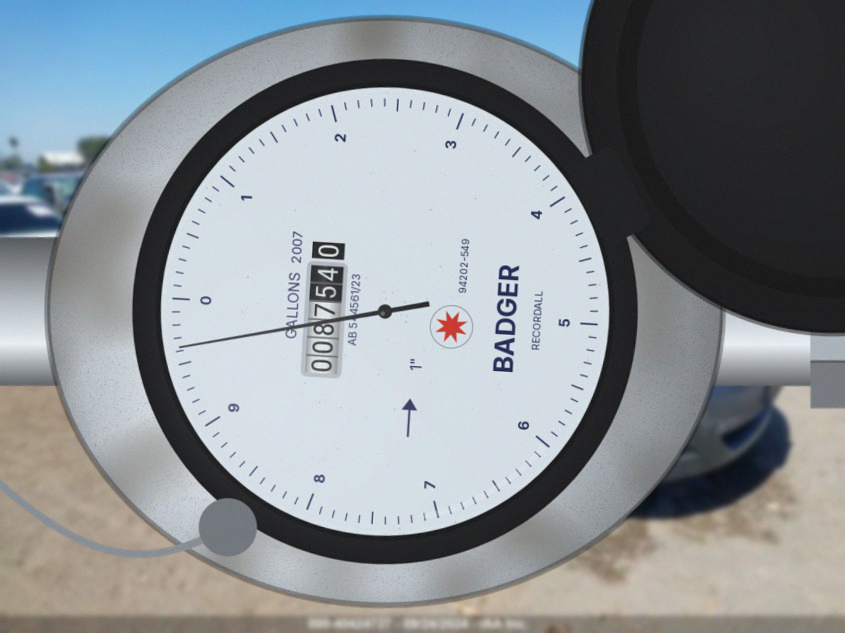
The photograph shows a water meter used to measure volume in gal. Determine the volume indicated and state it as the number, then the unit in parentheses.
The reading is 87539.6 (gal)
